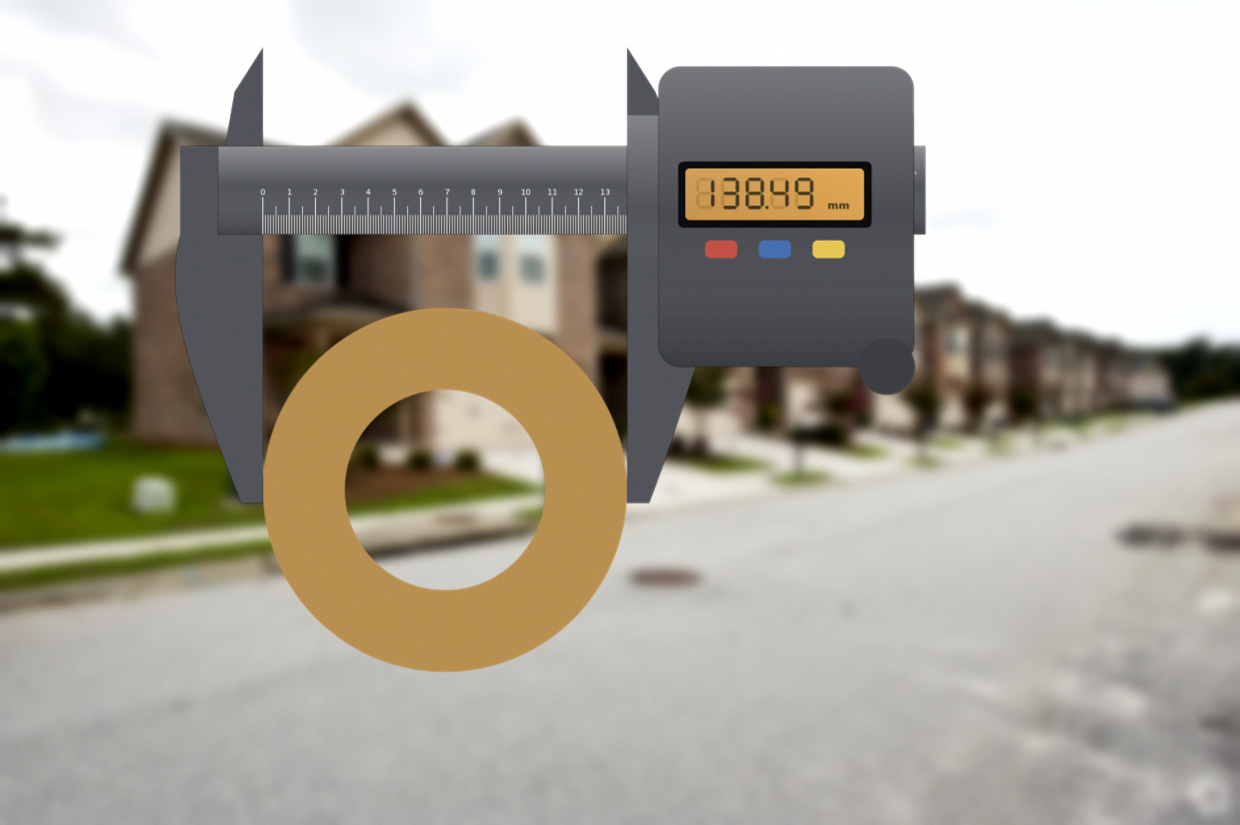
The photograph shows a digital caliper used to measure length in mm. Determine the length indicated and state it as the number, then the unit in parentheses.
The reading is 138.49 (mm)
